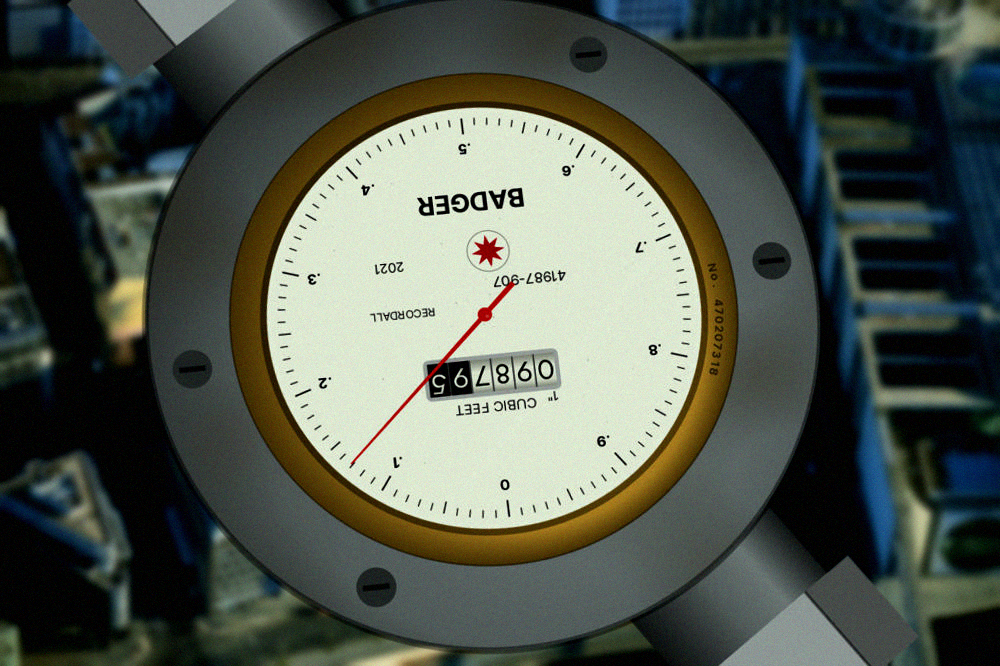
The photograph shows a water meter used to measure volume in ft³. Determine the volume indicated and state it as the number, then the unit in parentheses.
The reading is 98795.13 (ft³)
